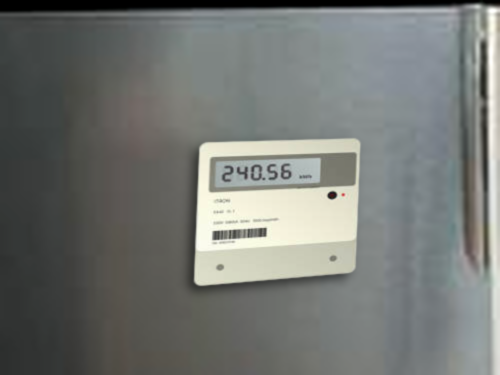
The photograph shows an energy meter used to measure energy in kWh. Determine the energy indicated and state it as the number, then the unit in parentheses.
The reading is 240.56 (kWh)
